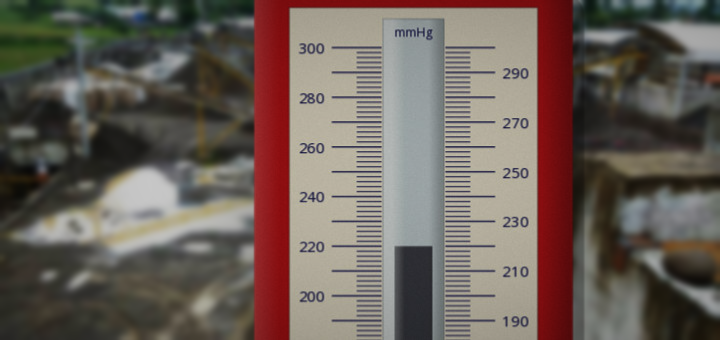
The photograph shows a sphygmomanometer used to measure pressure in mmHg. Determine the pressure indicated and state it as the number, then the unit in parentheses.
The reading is 220 (mmHg)
